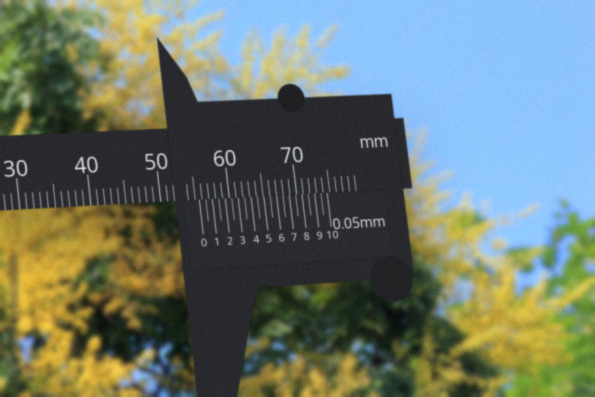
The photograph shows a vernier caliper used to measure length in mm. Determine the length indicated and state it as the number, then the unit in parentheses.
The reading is 55.6 (mm)
